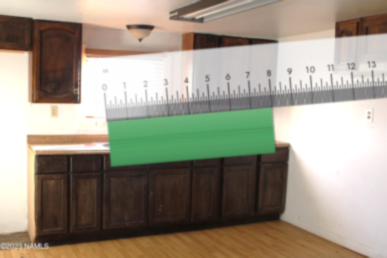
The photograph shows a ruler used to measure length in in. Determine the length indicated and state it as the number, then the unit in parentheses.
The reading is 8 (in)
